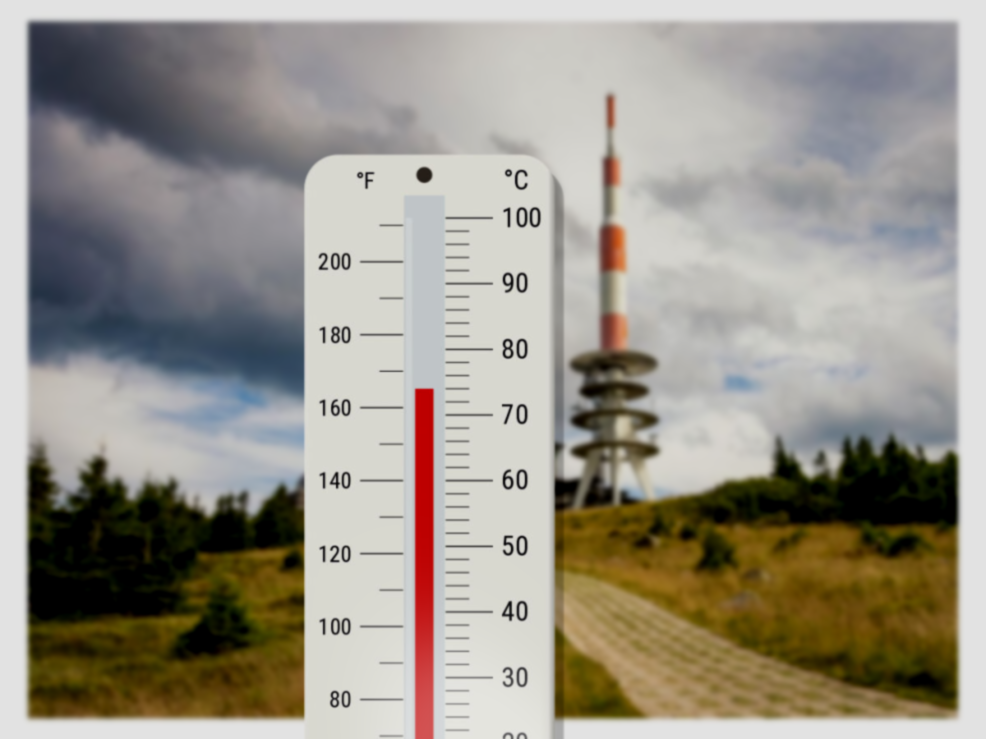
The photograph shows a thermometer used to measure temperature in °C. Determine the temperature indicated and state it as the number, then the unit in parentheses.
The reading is 74 (°C)
